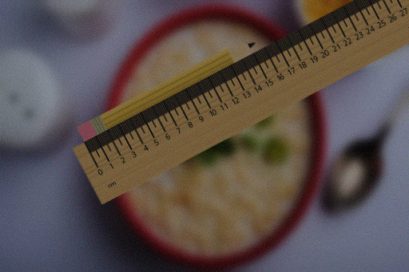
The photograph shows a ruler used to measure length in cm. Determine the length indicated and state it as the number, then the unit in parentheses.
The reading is 15.5 (cm)
